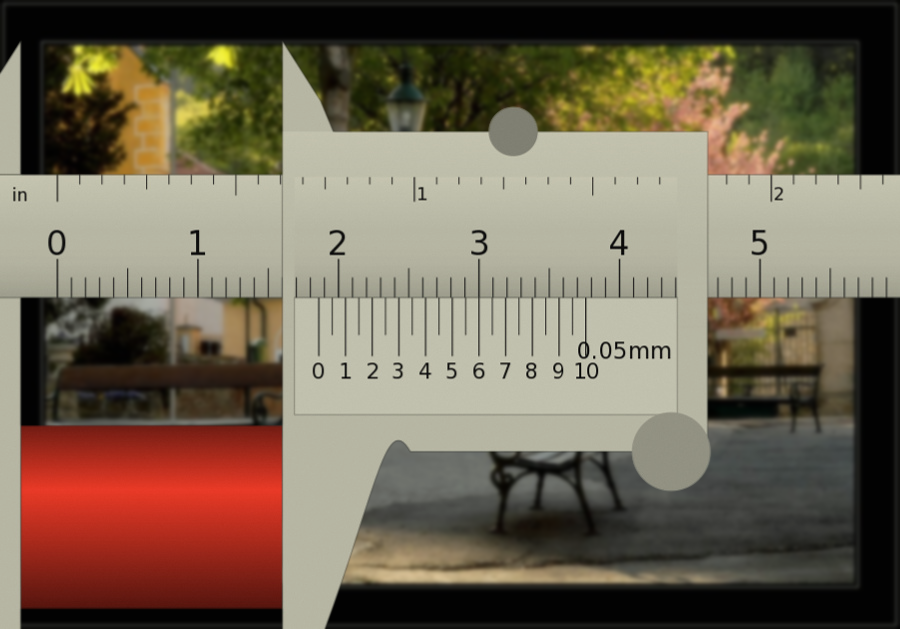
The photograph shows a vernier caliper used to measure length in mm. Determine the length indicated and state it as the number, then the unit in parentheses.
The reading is 18.6 (mm)
